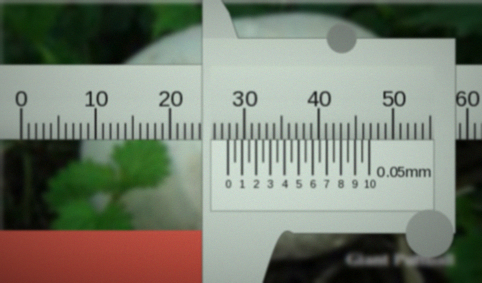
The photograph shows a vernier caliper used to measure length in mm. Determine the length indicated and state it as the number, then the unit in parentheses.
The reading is 27.8 (mm)
